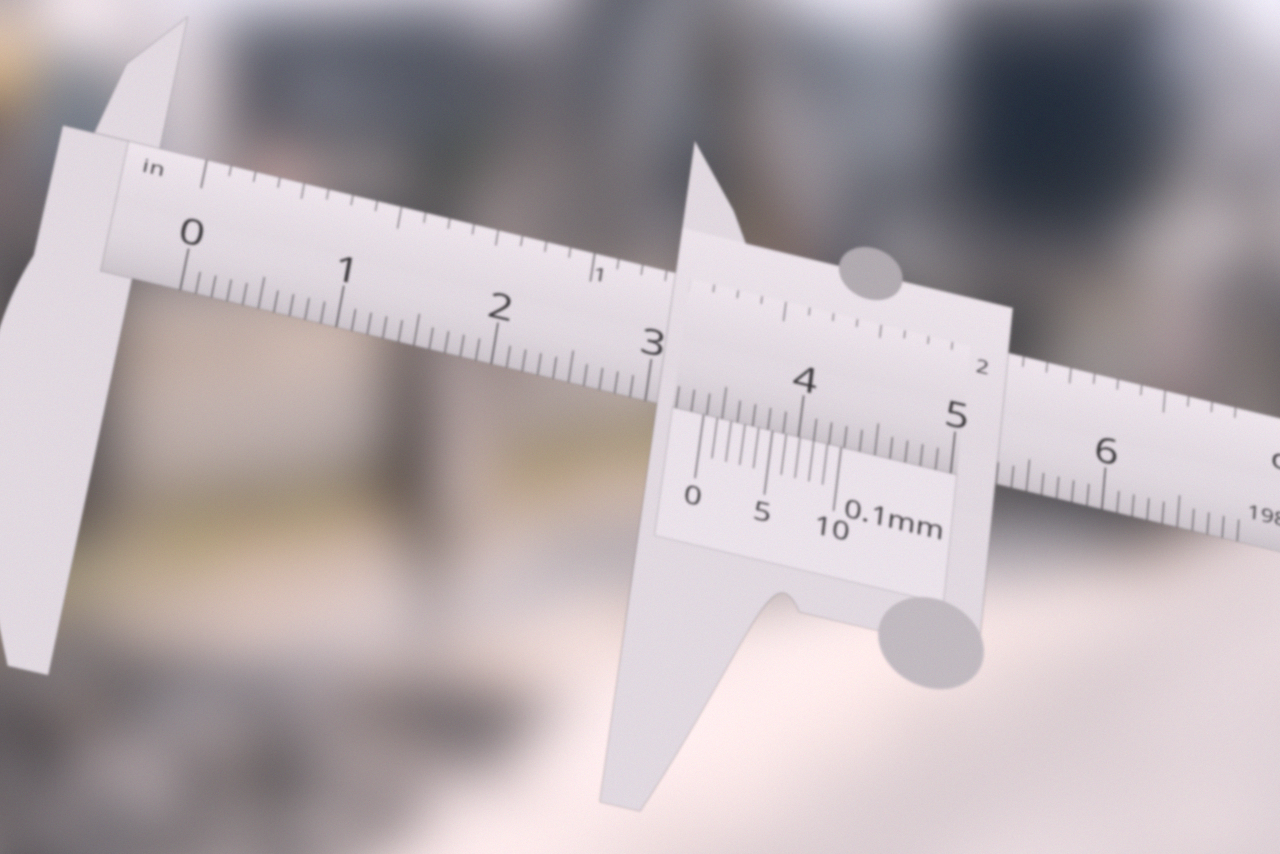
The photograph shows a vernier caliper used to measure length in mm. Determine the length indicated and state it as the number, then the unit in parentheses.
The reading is 33.8 (mm)
